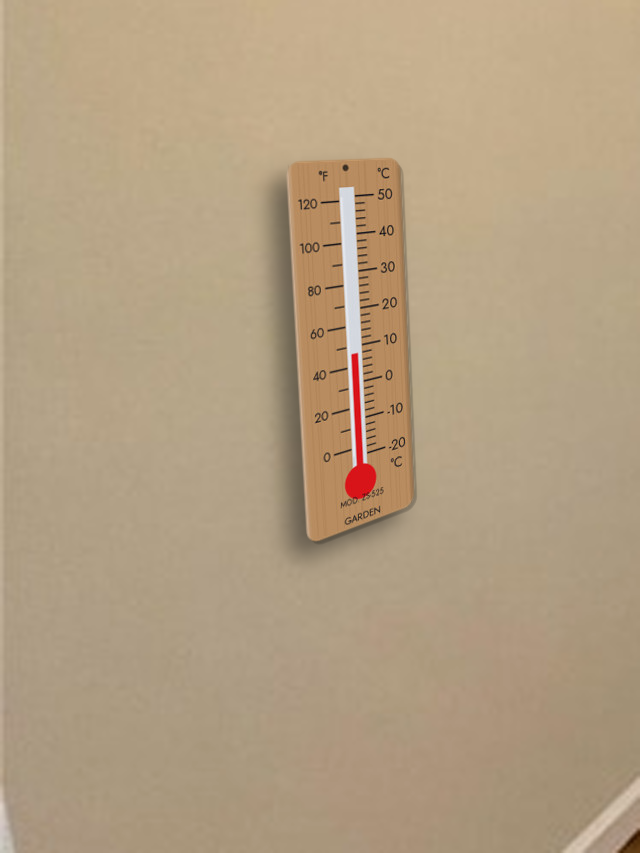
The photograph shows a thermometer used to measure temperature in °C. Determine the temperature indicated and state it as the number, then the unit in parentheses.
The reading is 8 (°C)
